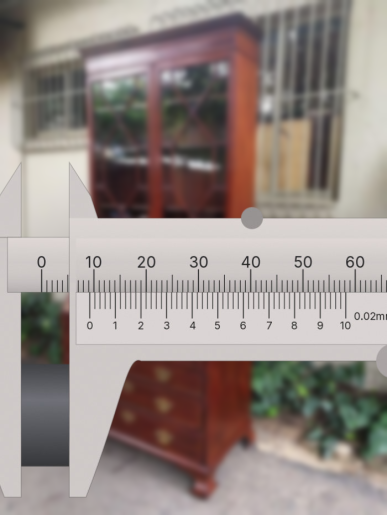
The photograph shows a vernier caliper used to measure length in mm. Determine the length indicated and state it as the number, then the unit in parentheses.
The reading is 9.2 (mm)
